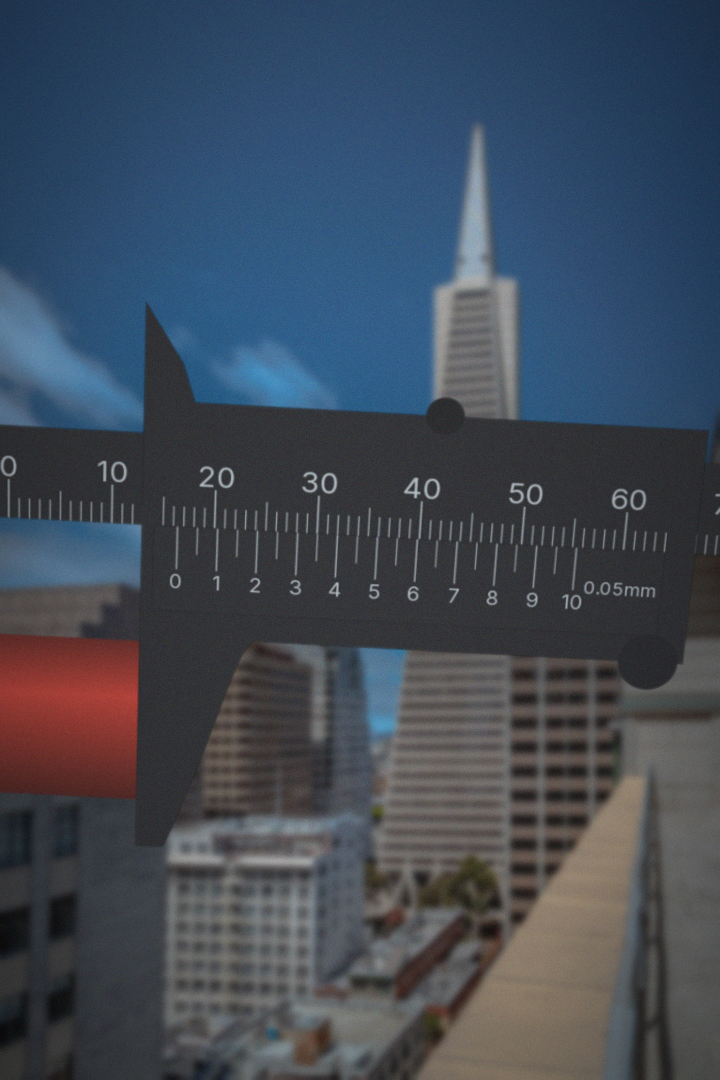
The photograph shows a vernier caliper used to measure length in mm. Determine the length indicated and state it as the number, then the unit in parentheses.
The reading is 16.4 (mm)
